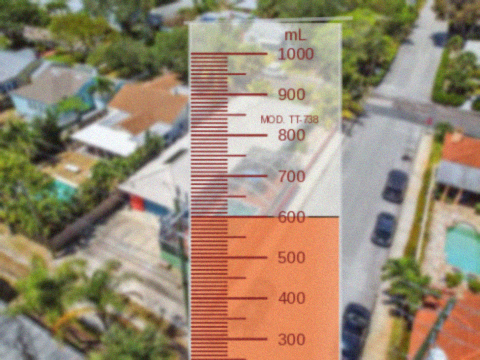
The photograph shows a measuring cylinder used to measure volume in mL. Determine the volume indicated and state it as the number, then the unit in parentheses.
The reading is 600 (mL)
